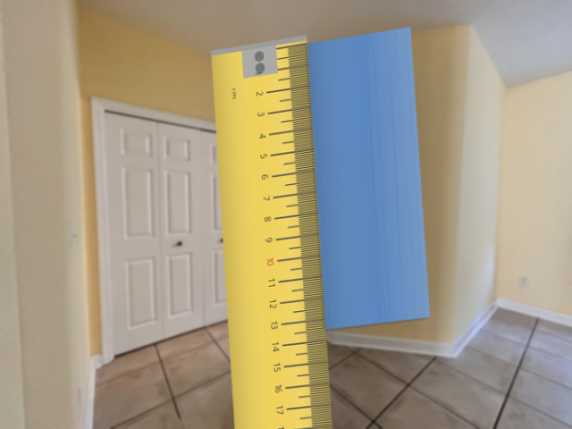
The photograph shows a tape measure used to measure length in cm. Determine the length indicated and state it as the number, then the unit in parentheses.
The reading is 13.5 (cm)
